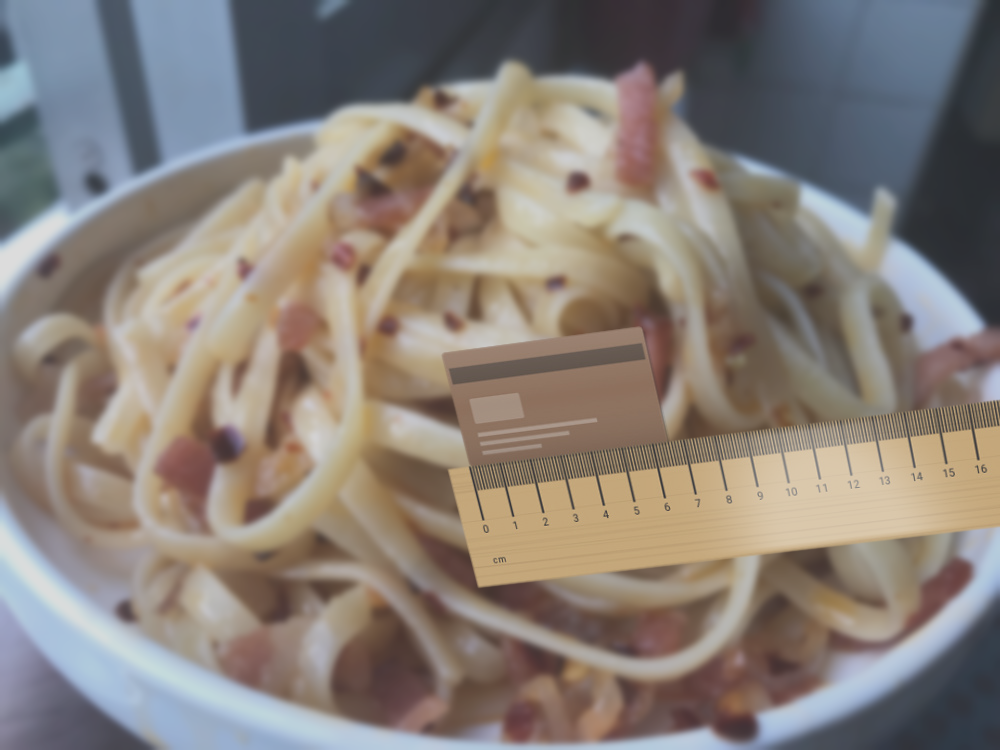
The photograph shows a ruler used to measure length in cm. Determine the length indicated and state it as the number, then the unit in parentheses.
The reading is 6.5 (cm)
